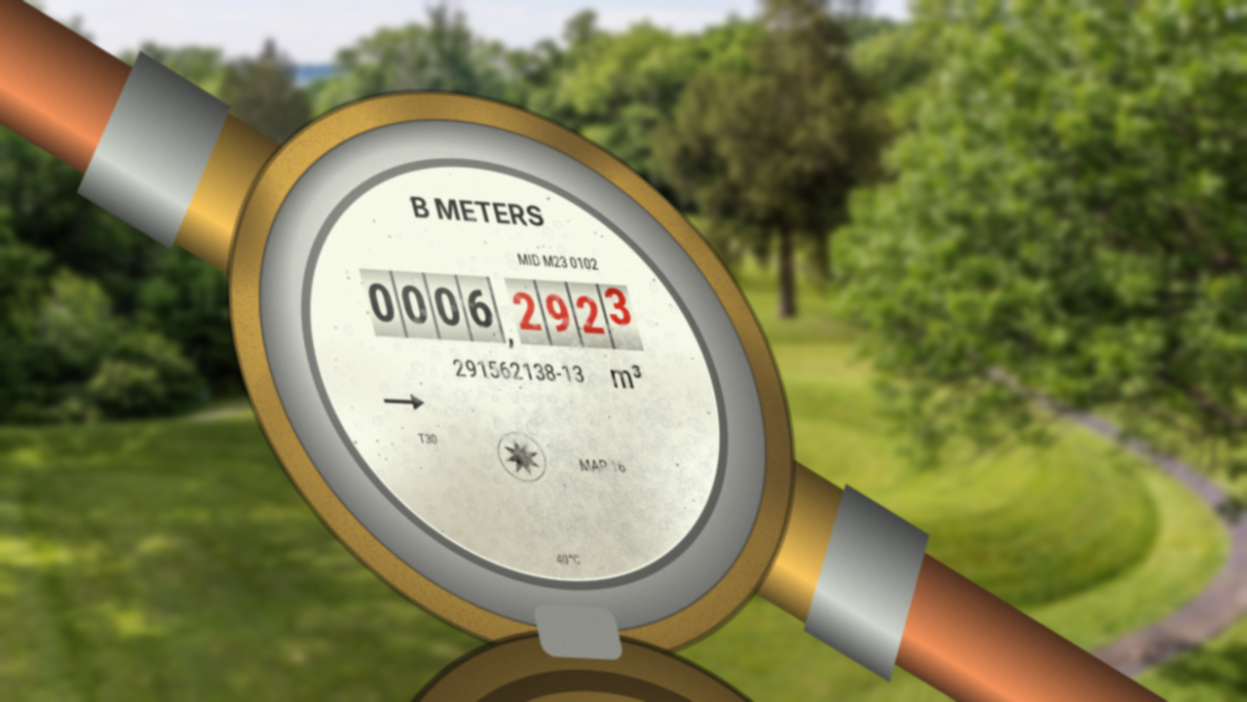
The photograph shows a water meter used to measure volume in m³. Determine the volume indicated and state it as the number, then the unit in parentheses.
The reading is 6.2923 (m³)
